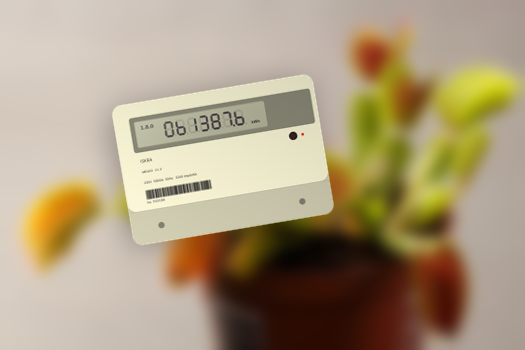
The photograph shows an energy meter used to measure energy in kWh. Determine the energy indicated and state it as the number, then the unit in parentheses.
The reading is 61387.6 (kWh)
